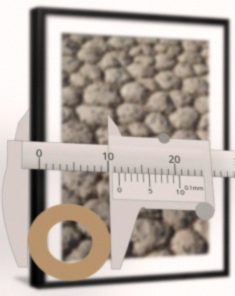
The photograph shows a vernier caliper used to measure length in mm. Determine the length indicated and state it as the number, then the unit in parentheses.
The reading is 11.6 (mm)
